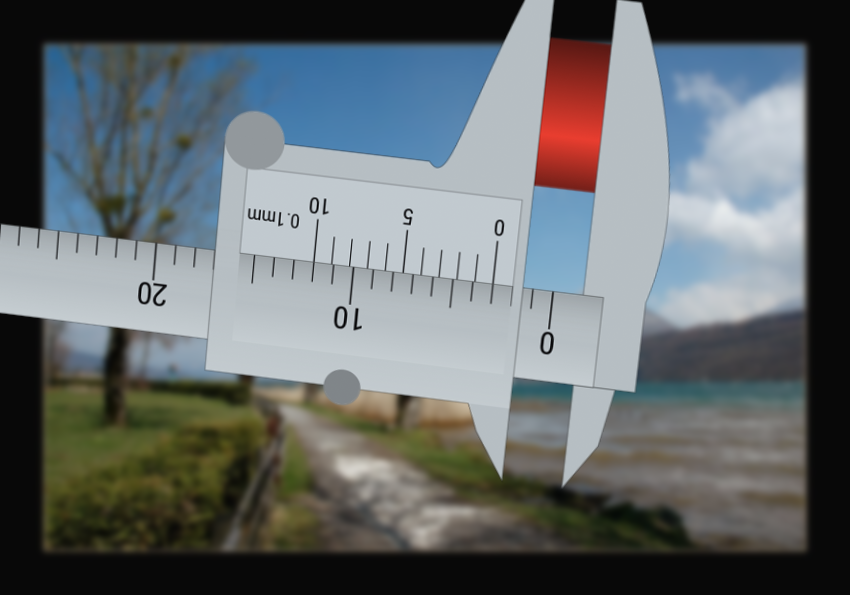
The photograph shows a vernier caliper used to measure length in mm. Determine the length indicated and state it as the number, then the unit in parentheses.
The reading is 3.0 (mm)
